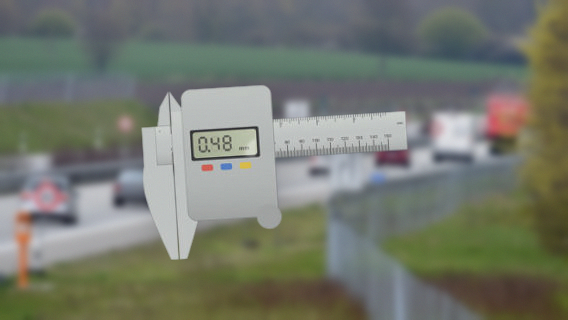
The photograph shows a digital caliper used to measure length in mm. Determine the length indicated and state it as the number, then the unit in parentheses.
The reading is 0.48 (mm)
